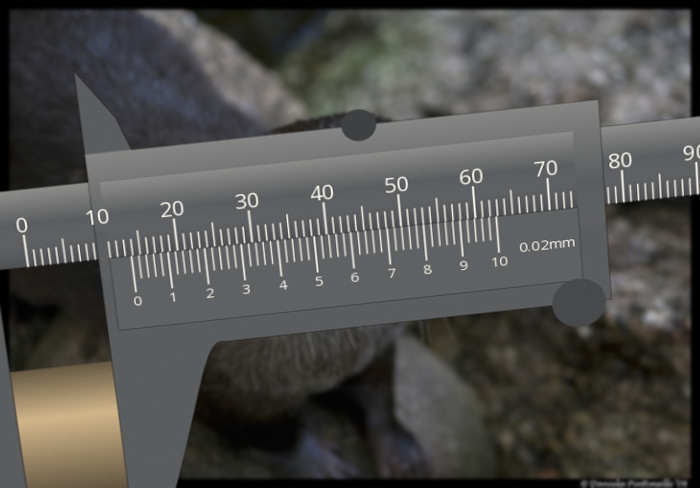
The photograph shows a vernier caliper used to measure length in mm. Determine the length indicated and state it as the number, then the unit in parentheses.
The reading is 13.8 (mm)
